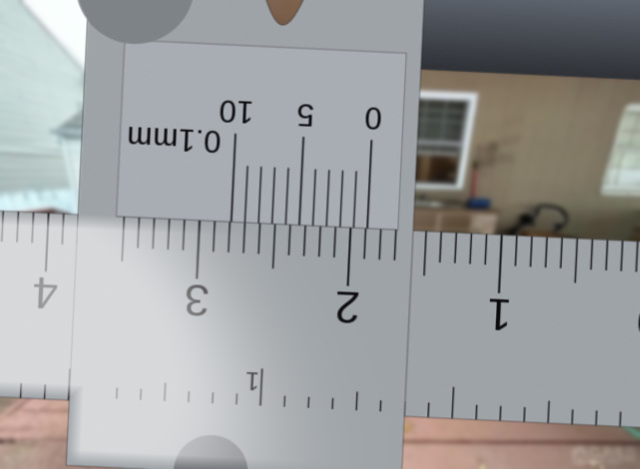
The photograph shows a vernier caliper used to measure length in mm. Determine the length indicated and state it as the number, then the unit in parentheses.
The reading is 18.9 (mm)
